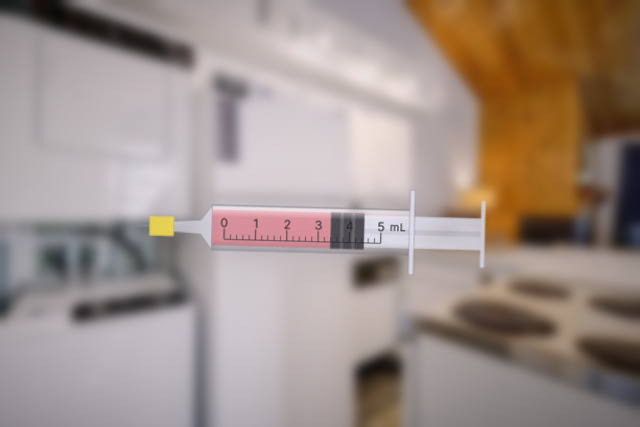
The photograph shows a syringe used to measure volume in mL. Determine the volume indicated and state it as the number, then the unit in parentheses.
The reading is 3.4 (mL)
